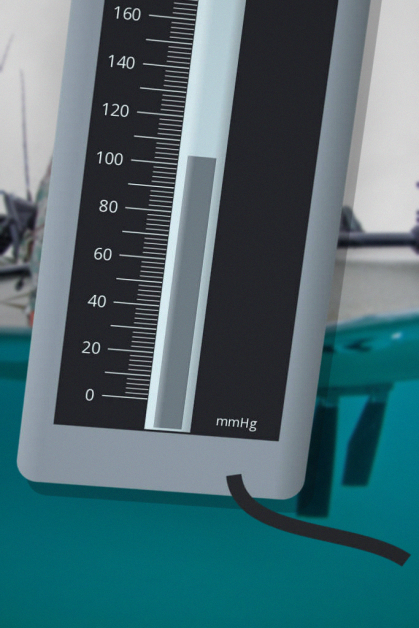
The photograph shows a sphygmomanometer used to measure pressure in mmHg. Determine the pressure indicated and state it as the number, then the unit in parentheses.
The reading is 104 (mmHg)
